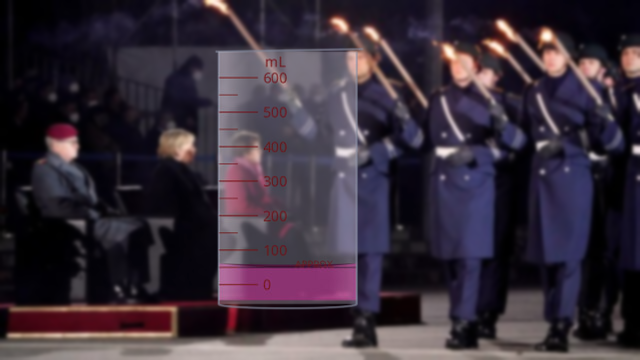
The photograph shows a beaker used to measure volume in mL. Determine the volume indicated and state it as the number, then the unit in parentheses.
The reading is 50 (mL)
